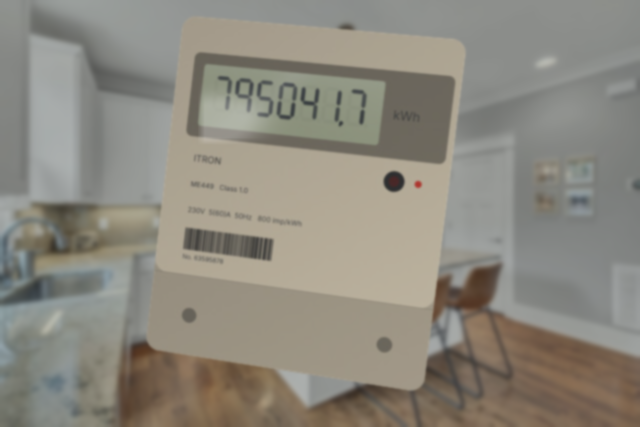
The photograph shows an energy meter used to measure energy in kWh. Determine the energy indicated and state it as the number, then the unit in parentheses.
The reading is 795041.7 (kWh)
